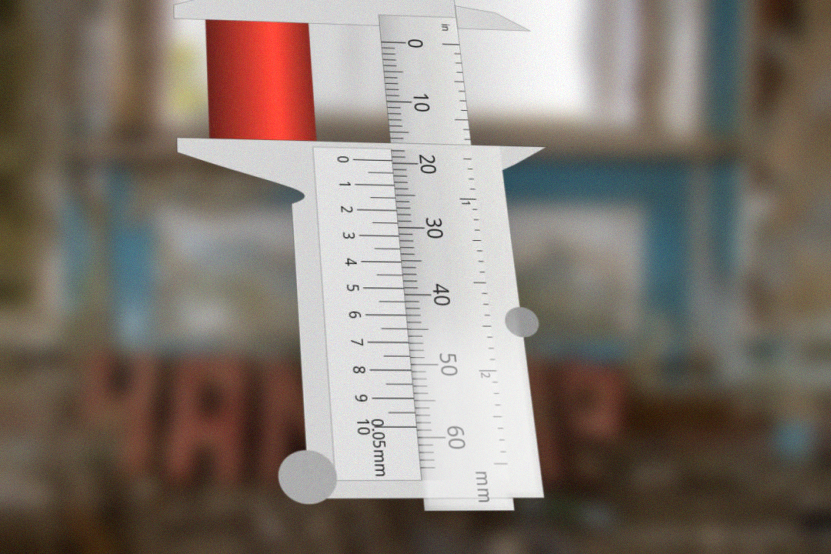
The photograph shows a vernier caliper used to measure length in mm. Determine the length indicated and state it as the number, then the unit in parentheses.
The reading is 19.6 (mm)
